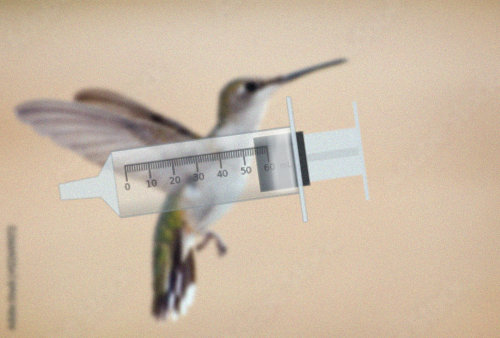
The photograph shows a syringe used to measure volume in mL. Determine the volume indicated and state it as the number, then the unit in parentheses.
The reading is 55 (mL)
